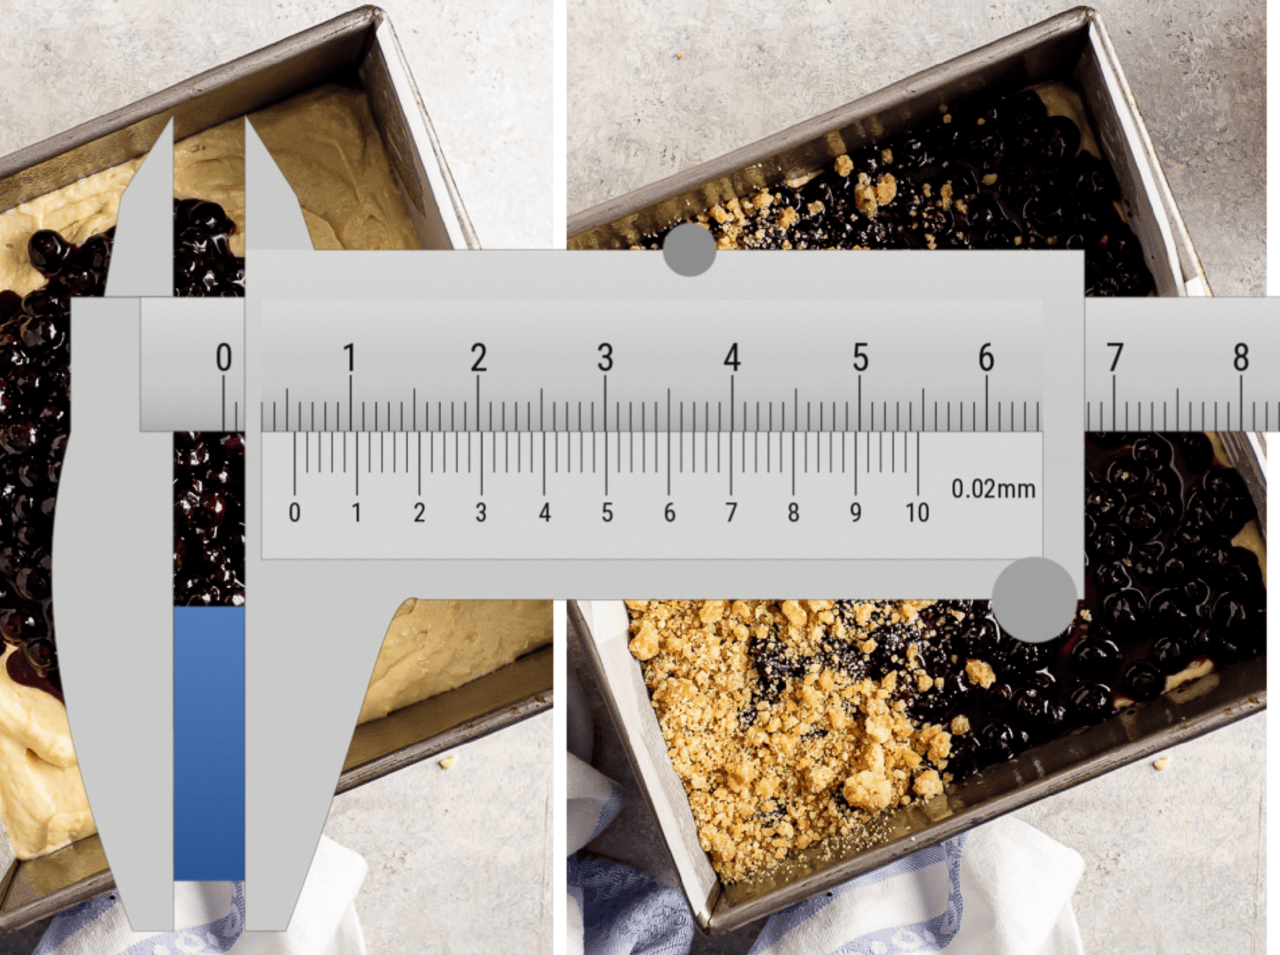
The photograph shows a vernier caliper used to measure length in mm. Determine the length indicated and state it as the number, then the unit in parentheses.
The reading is 5.6 (mm)
